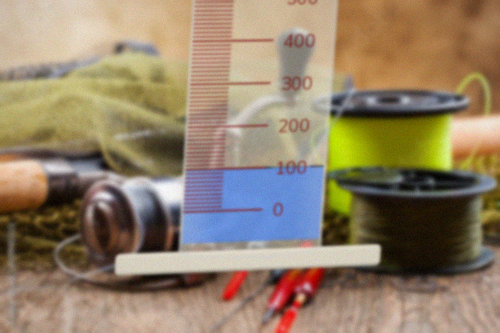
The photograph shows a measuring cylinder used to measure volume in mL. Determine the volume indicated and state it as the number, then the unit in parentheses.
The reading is 100 (mL)
